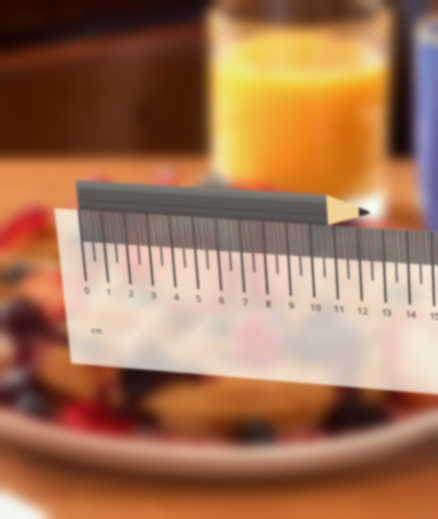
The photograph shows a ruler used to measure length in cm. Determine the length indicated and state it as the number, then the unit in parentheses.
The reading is 12.5 (cm)
